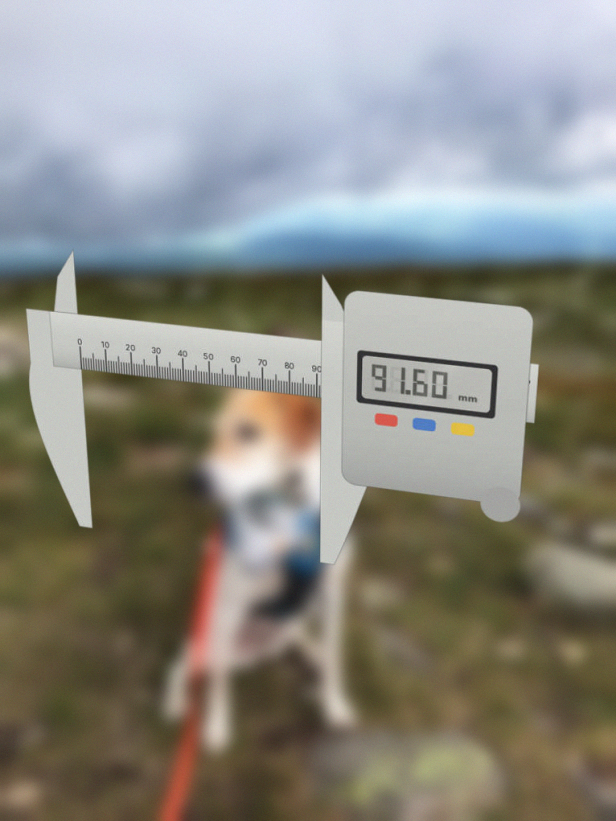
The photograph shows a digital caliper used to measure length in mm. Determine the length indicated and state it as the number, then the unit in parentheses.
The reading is 91.60 (mm)
